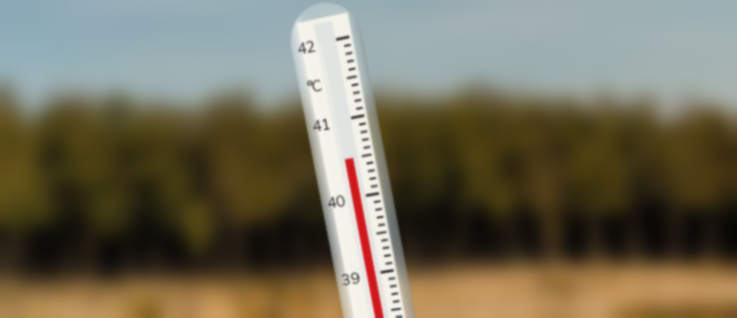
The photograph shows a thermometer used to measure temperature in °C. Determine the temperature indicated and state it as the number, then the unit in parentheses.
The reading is 40.5 (°C)
